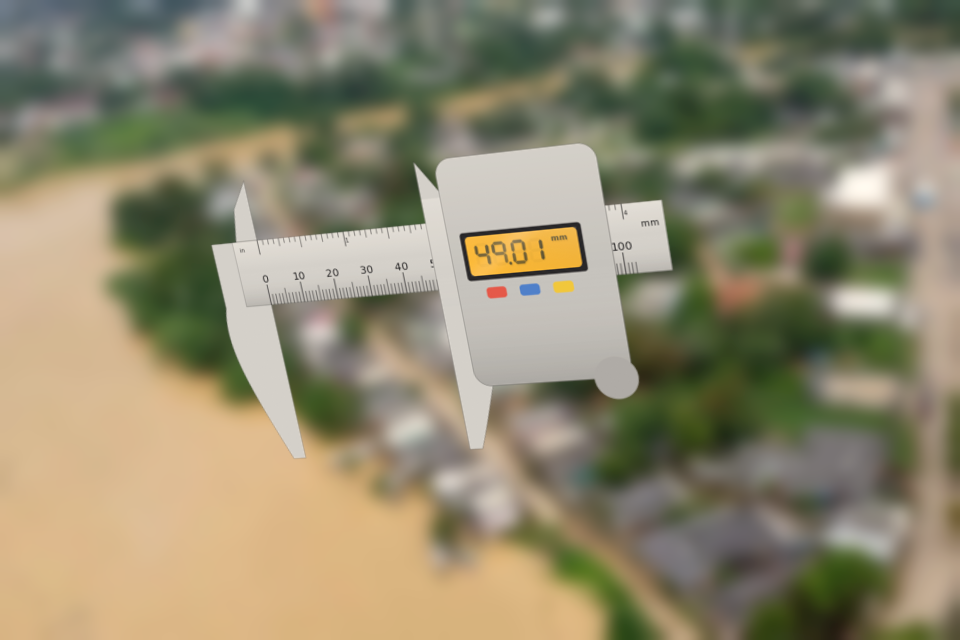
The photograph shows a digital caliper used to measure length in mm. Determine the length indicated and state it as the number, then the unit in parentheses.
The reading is 49.01 (mm)
